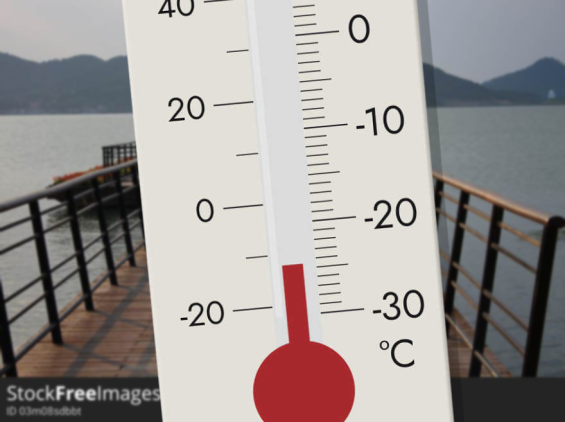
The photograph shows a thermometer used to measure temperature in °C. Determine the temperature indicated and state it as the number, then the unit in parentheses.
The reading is -24.5 (°C)
